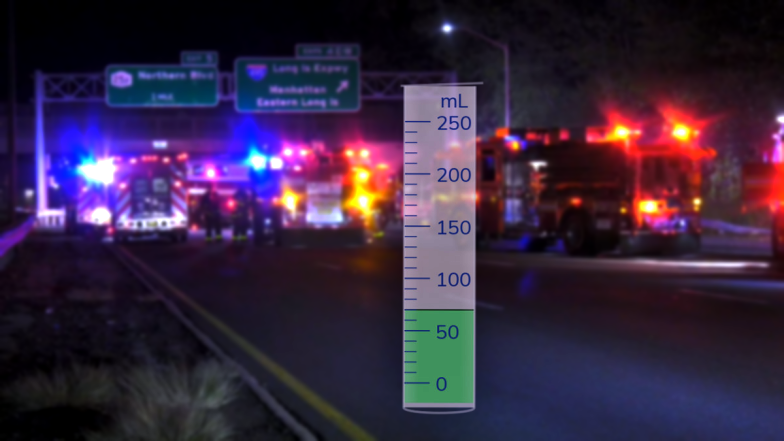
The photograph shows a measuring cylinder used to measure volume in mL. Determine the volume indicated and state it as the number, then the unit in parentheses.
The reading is 70 (mL)
